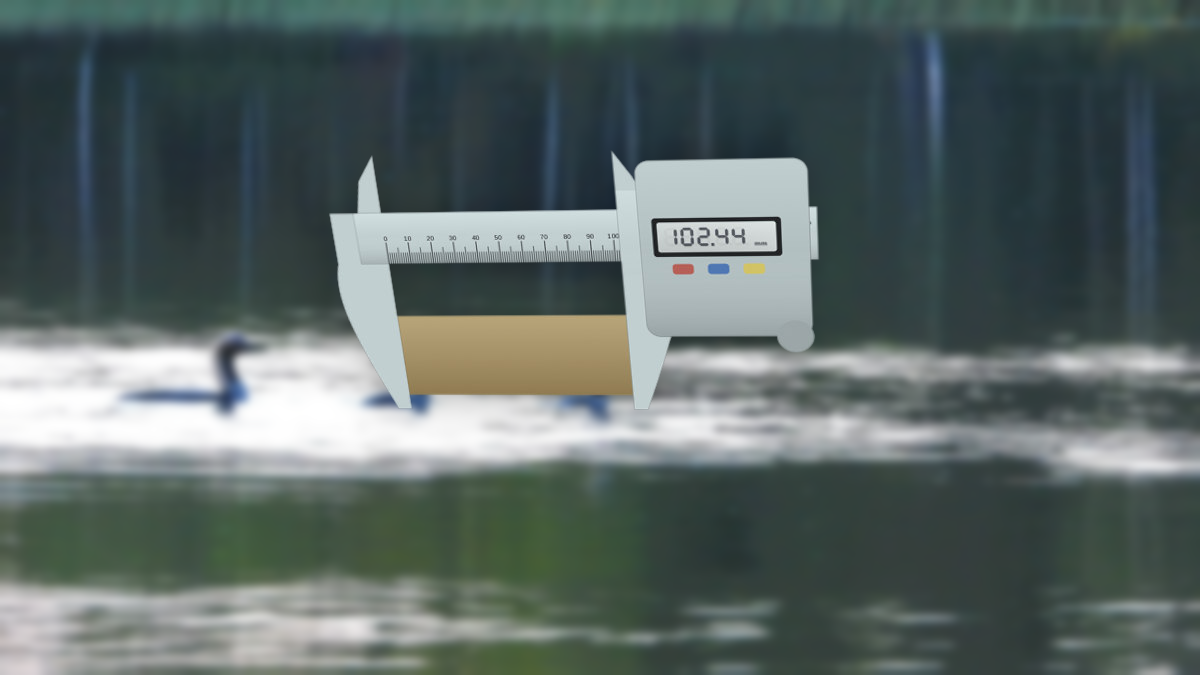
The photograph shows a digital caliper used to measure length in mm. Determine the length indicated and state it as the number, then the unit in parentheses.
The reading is 102.44 (mm)
